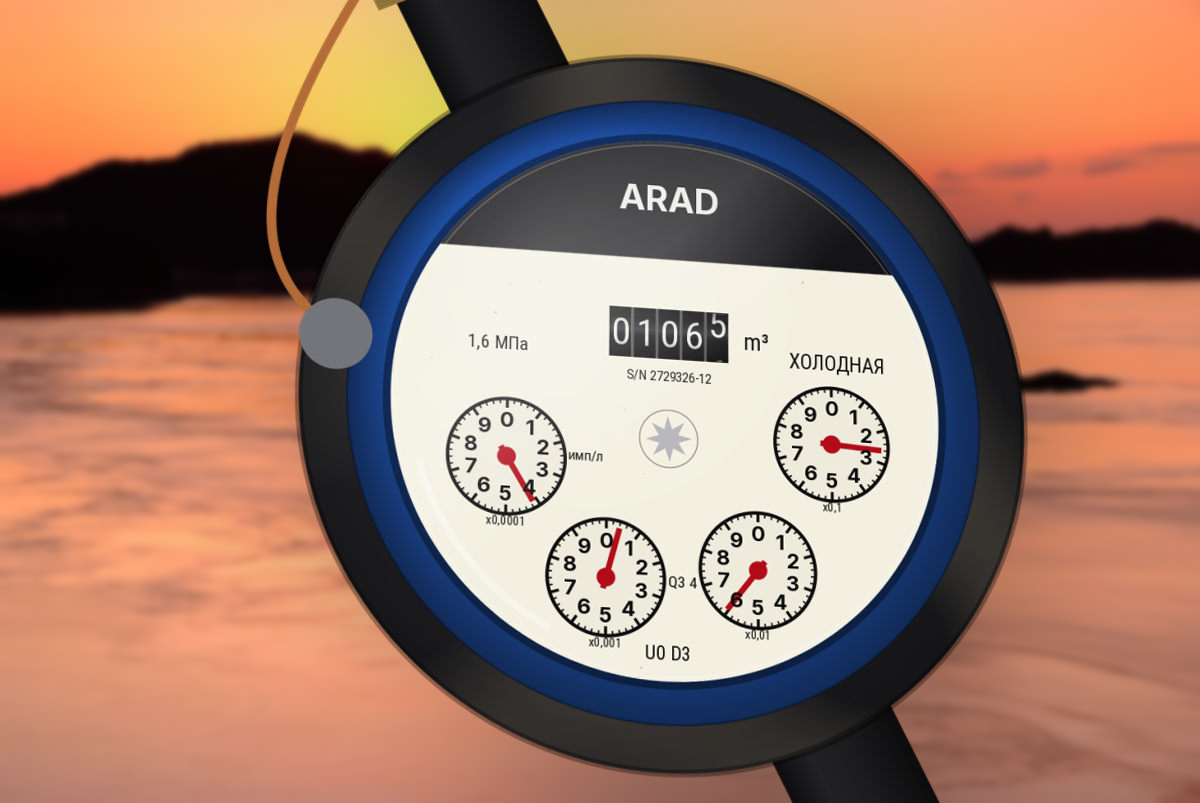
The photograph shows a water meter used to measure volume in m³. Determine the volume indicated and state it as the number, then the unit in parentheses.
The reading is 1065.2604 (m³)
